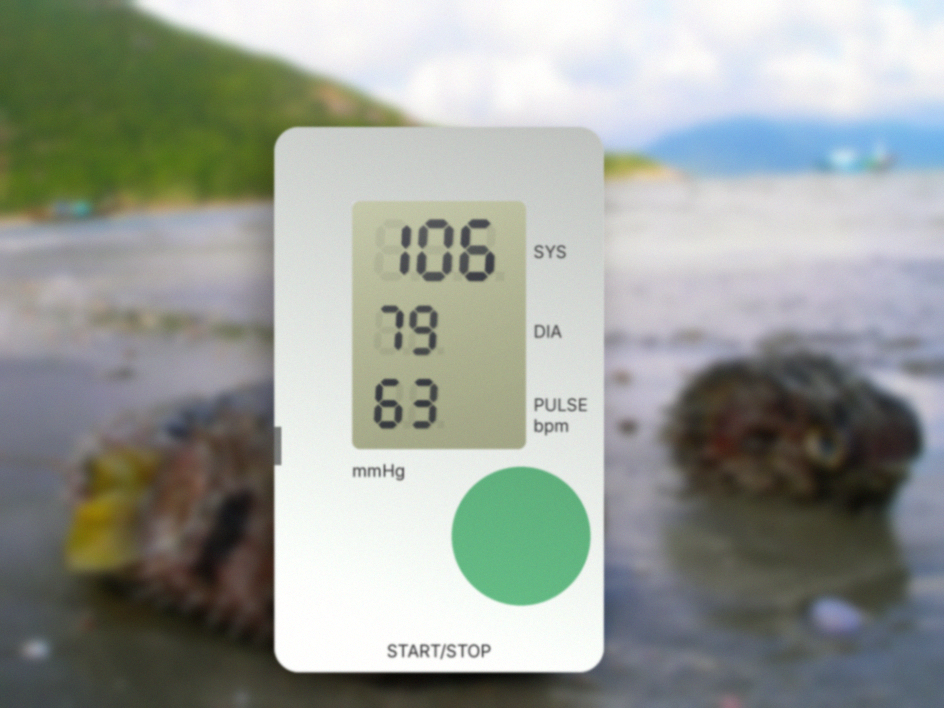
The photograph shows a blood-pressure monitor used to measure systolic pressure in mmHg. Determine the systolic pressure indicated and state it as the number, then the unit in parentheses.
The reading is 106 (mmHg)
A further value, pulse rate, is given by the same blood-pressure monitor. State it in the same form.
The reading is 63 (bpm)
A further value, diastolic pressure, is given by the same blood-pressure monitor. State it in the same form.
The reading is 79 (mmHg)
